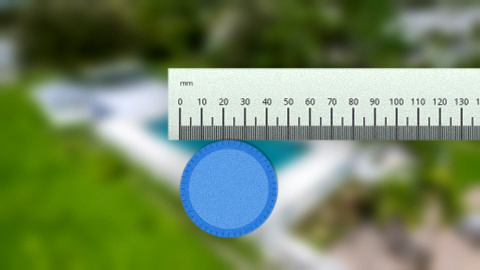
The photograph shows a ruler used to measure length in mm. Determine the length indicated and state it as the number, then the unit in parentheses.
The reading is 45 (mm)
